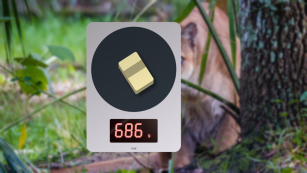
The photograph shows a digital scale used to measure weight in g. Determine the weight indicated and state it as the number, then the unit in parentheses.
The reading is 686 (g)
